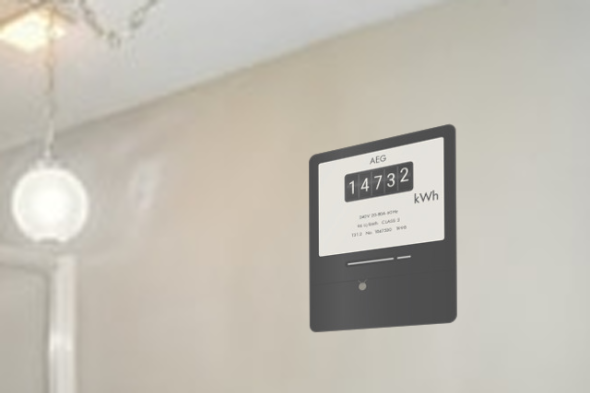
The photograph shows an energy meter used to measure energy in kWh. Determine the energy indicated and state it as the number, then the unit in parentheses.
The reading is 14732 (kWh)
